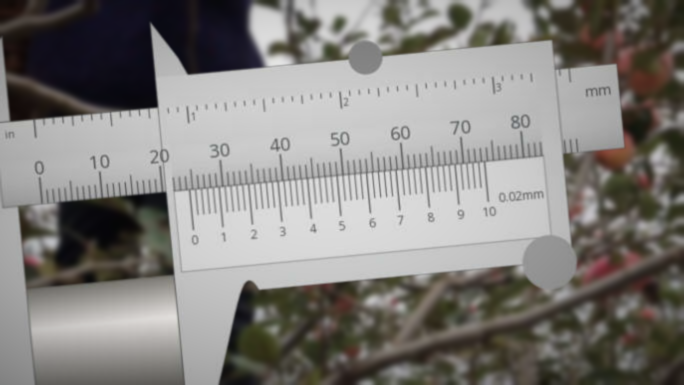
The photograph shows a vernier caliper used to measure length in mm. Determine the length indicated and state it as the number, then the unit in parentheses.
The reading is 24.5 (mm)
